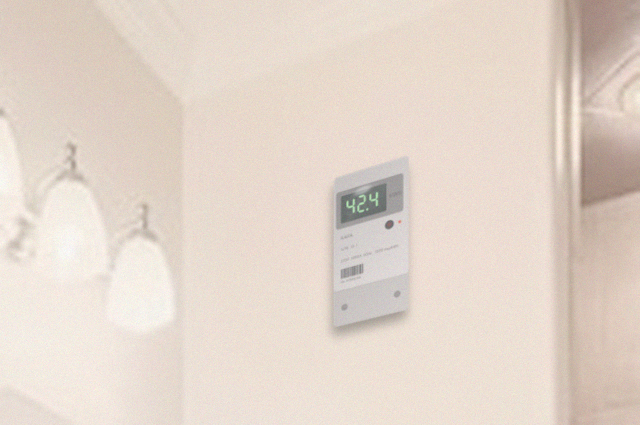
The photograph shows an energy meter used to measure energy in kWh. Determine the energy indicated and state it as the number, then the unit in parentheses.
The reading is 42.4 (kWh)
